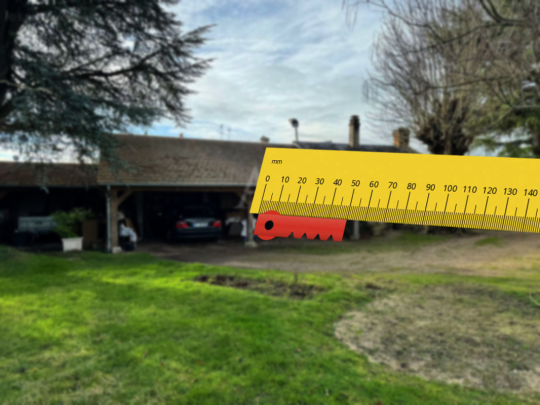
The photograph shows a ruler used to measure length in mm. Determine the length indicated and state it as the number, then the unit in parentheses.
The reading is 50 (mm)
